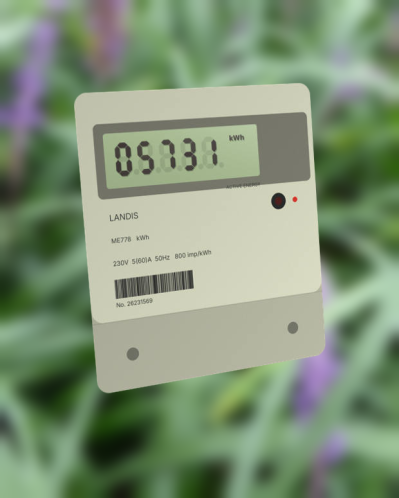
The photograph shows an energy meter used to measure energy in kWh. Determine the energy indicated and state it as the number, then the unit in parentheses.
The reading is 5731 (kWh)
